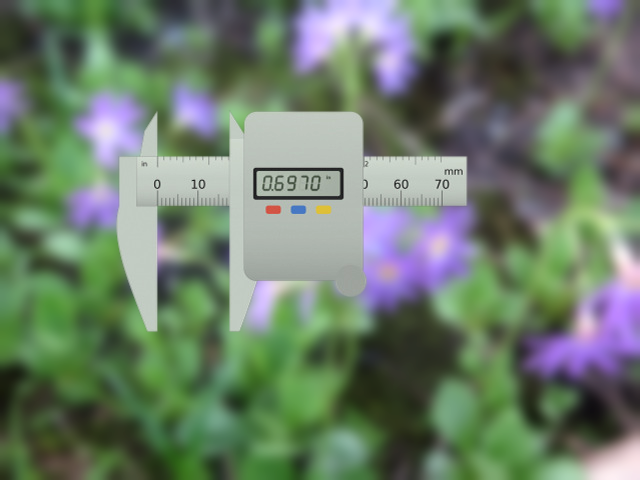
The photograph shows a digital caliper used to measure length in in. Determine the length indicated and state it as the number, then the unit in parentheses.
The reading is 0.6970 (in)
